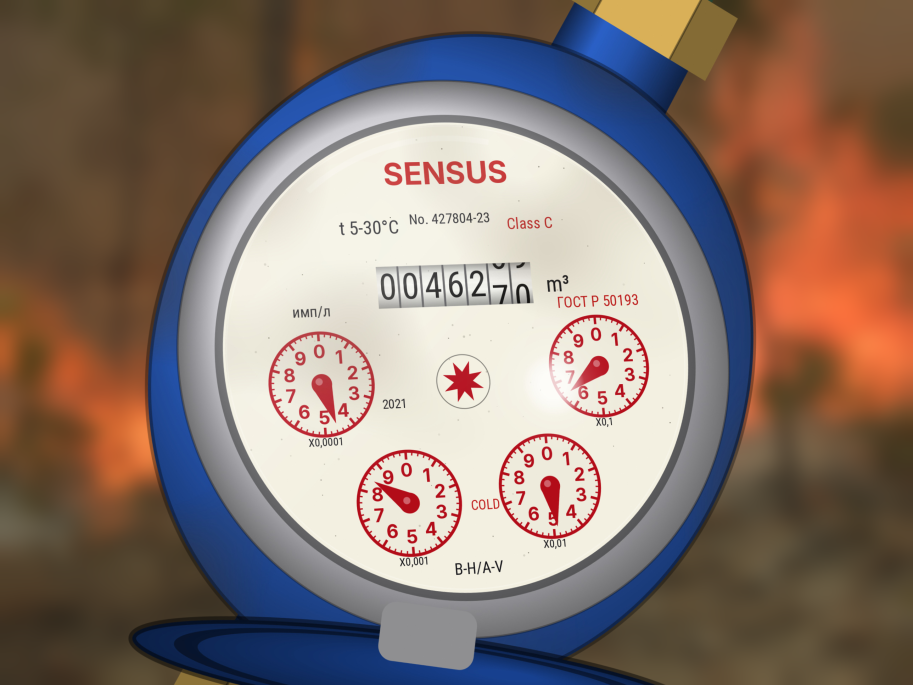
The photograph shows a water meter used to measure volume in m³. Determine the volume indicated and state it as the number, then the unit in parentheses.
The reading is 46269.6484 (m³)
